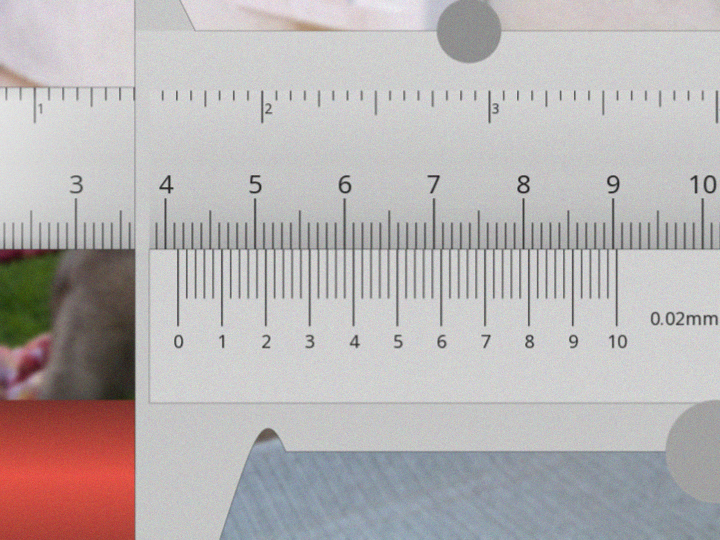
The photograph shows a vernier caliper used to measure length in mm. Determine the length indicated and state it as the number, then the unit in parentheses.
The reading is 41.4 (mm)
